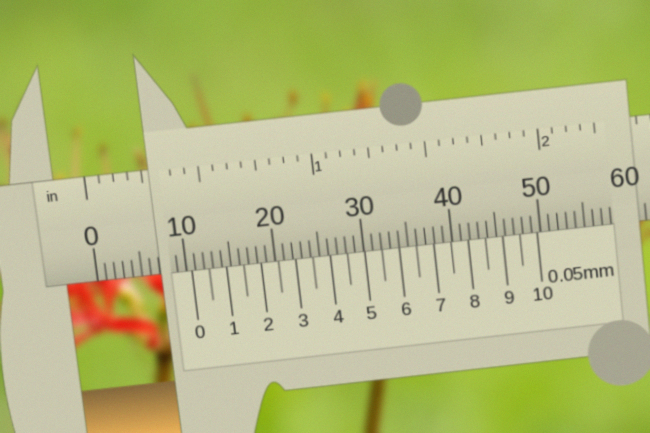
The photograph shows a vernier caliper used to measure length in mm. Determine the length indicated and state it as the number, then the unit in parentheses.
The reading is 10.6 (mm)
